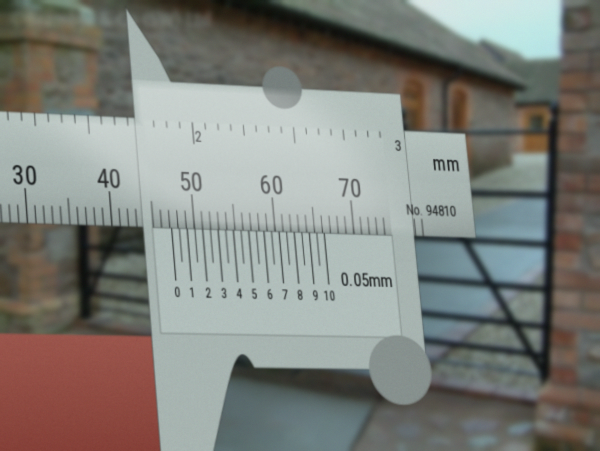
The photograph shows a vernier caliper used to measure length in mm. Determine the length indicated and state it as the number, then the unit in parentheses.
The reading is 47.2 (mm)
